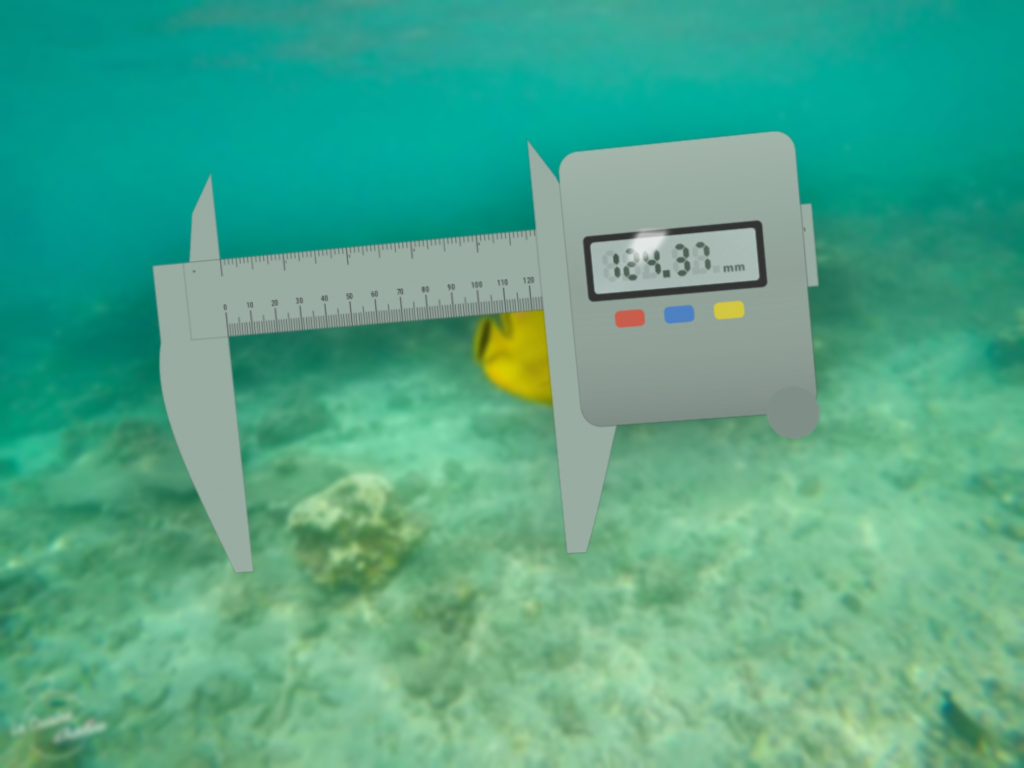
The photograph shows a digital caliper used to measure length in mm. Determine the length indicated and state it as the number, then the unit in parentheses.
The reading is 124.37 (mm)
